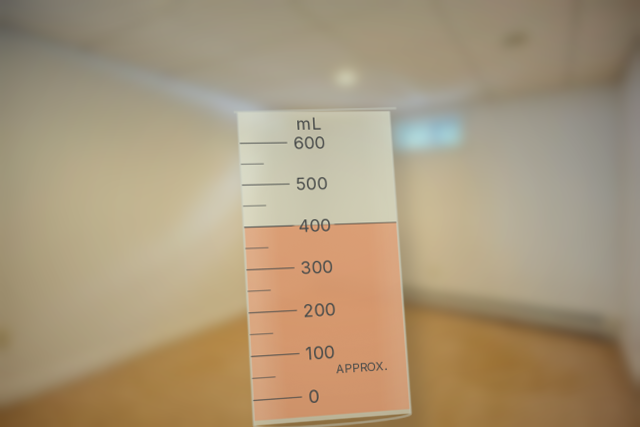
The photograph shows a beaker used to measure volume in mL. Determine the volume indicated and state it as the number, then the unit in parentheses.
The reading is 400 (mL)
